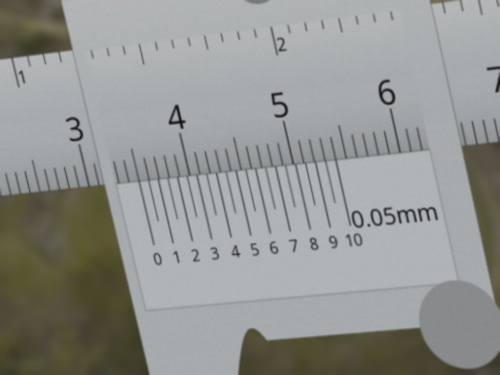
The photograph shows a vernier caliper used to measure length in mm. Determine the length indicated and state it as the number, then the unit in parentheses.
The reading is 35.0 (mm)
